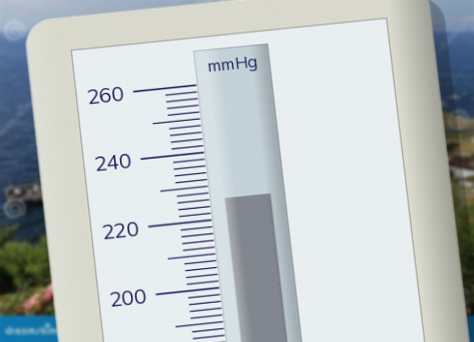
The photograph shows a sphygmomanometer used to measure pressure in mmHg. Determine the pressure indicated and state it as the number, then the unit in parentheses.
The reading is 226 (mmHg)
